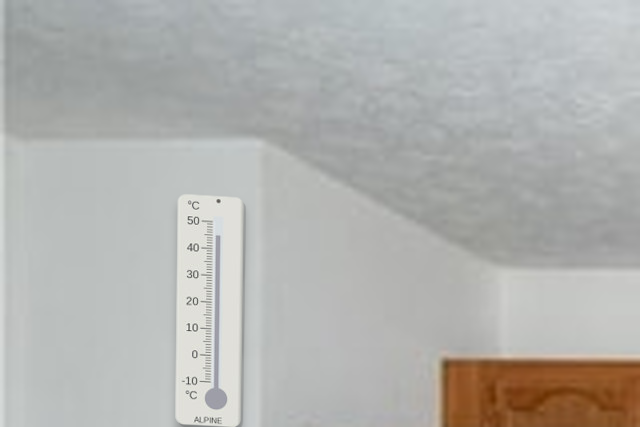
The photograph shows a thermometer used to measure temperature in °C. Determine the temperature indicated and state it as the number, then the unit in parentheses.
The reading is 45 (°C)
